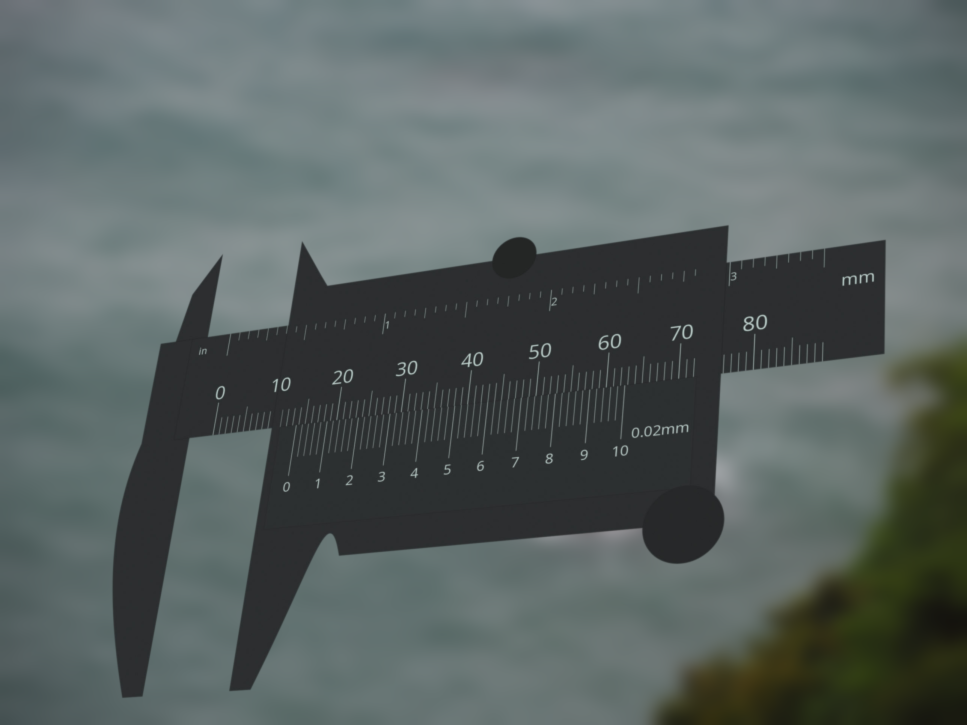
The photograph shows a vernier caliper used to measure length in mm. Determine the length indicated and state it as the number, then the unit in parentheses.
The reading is 13.6 (mm)
